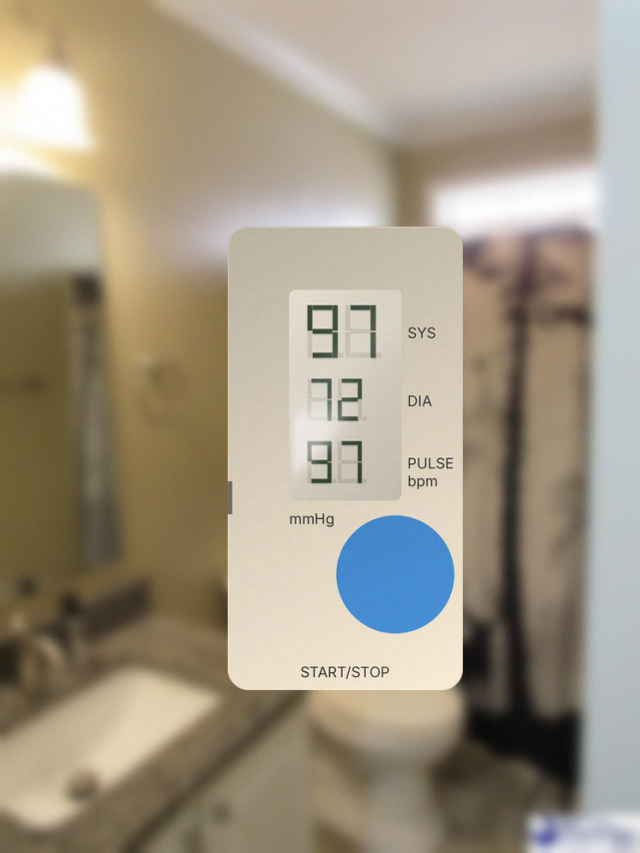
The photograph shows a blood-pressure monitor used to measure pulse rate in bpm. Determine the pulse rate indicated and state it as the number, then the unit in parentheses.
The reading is 97 (bpm)
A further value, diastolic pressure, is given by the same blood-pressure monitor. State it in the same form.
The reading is 72 (mmHg)
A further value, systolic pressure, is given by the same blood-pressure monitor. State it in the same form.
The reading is 97 (mmHg)
